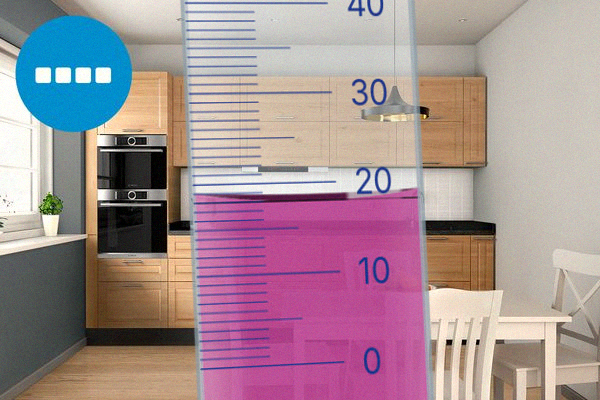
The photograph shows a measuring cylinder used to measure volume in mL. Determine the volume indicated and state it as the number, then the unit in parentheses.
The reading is 18 (mL)
